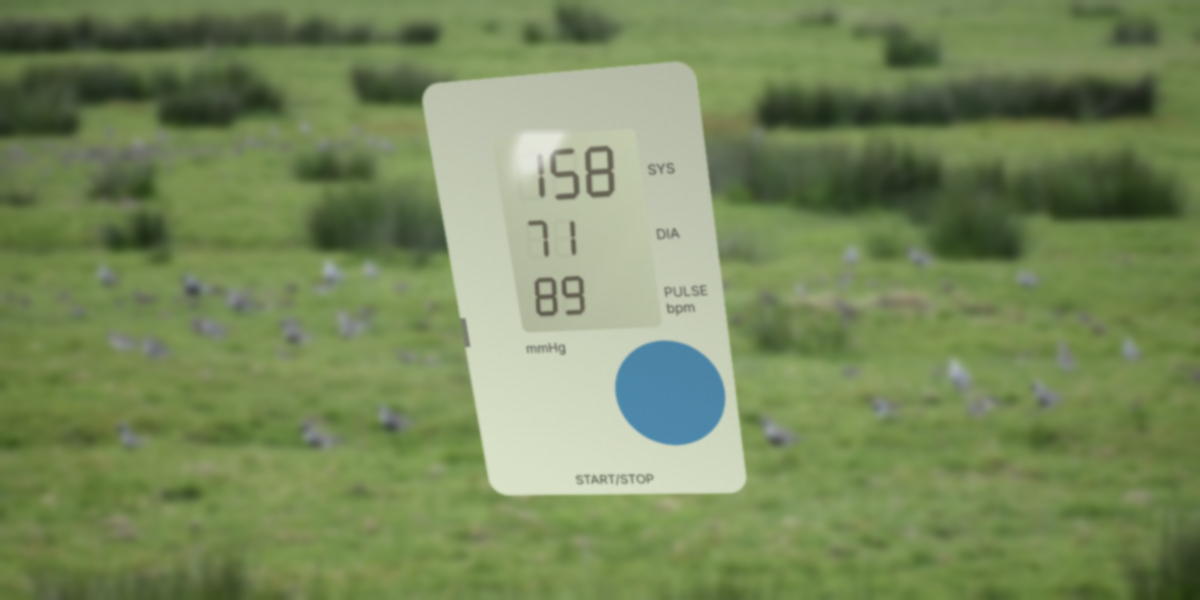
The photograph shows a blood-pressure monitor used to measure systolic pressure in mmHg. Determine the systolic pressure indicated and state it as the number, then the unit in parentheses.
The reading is 158 (mmHg)
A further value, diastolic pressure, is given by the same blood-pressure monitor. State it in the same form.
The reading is 71 (mmHg)
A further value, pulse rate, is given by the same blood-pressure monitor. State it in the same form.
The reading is 89 (bpm)
